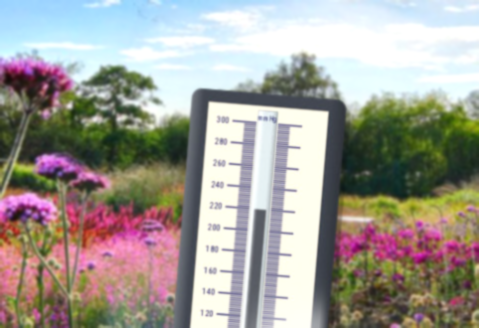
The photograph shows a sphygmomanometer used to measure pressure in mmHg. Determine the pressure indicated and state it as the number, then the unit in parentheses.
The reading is 220 (mmHg)
